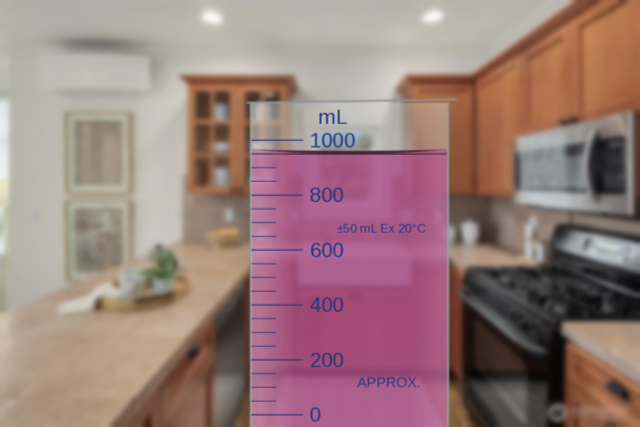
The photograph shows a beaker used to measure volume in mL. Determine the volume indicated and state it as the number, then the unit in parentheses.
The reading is 950 (mL)
